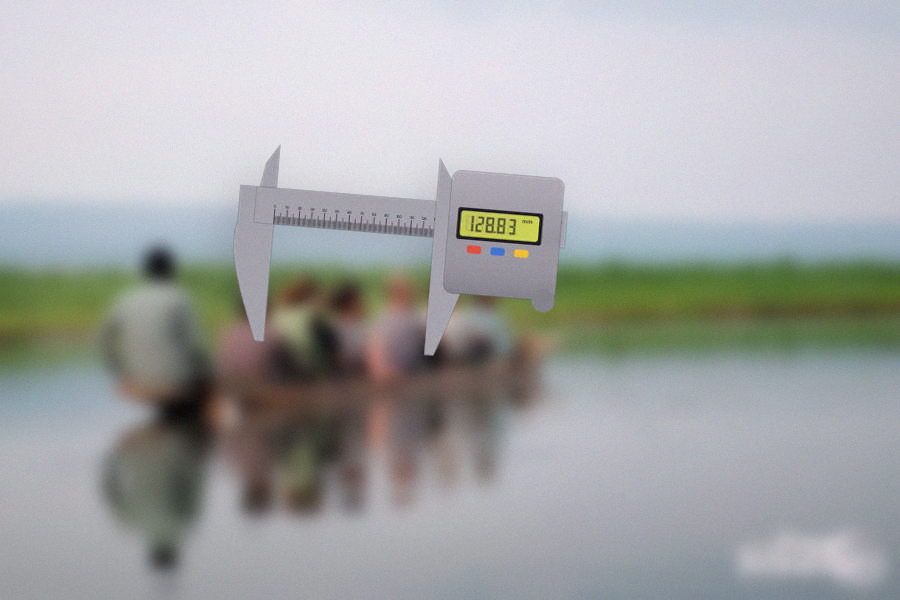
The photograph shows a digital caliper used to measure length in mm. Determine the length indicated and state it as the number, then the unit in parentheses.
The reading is 128.83 (mm)
